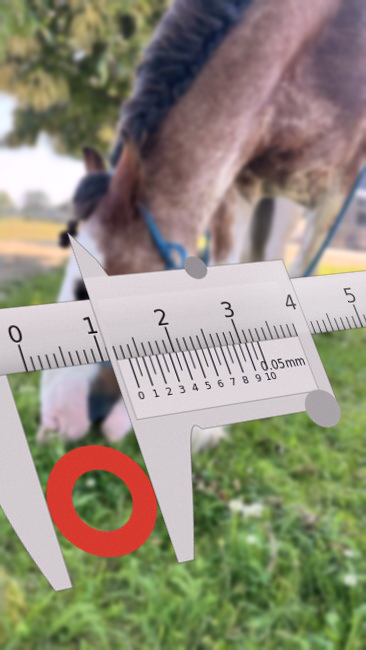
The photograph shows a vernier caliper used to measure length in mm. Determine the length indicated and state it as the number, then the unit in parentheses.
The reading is 13.6 (mm)
